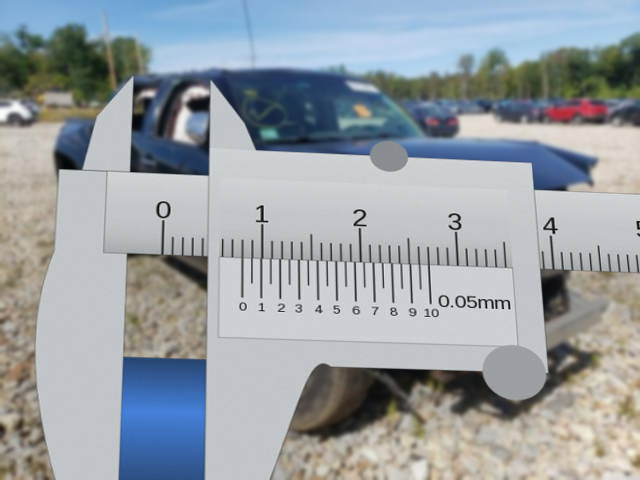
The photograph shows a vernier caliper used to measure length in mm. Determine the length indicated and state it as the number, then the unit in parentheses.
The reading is 8.0 (mm)
